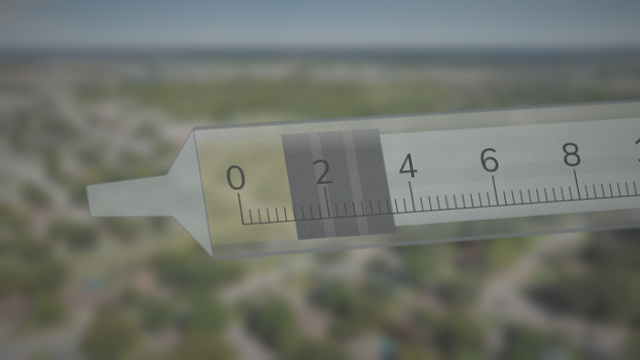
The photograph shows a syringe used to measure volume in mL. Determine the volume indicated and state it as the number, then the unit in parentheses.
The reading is 1.2 (mL)
